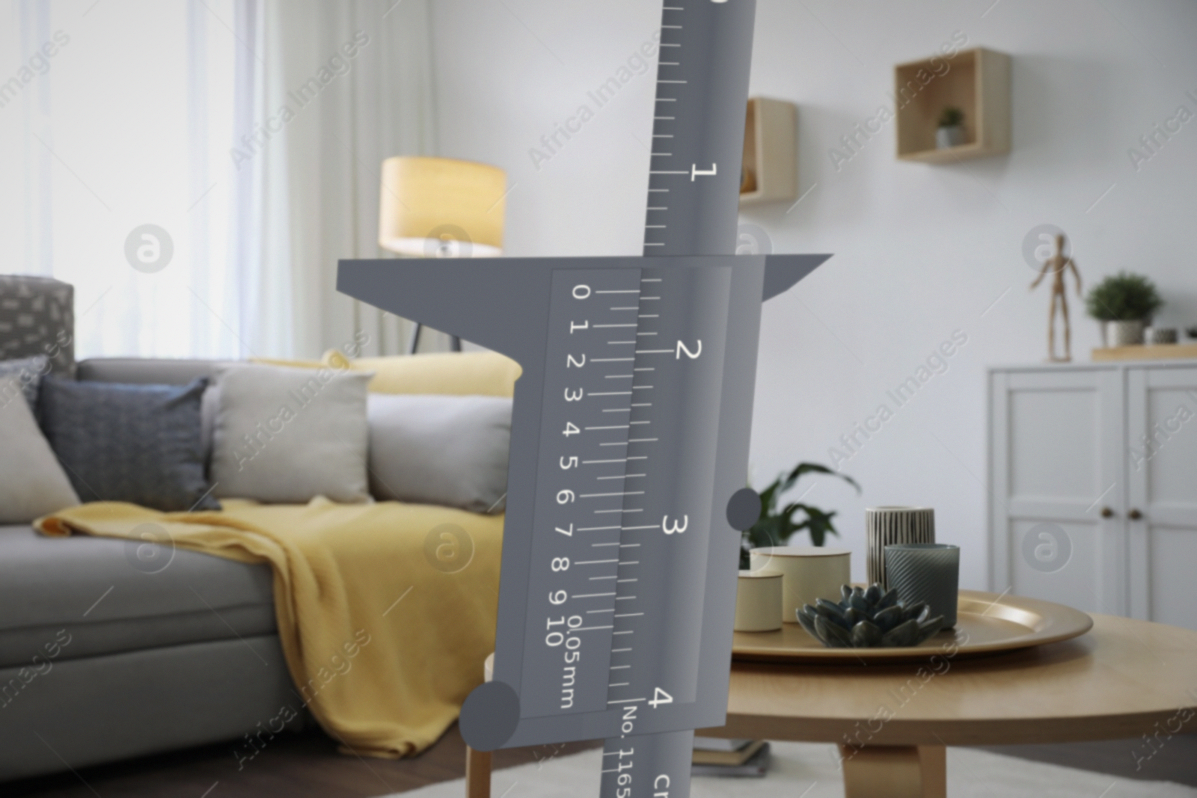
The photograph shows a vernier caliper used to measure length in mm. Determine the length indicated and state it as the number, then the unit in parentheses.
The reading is 16.6 (mm)
